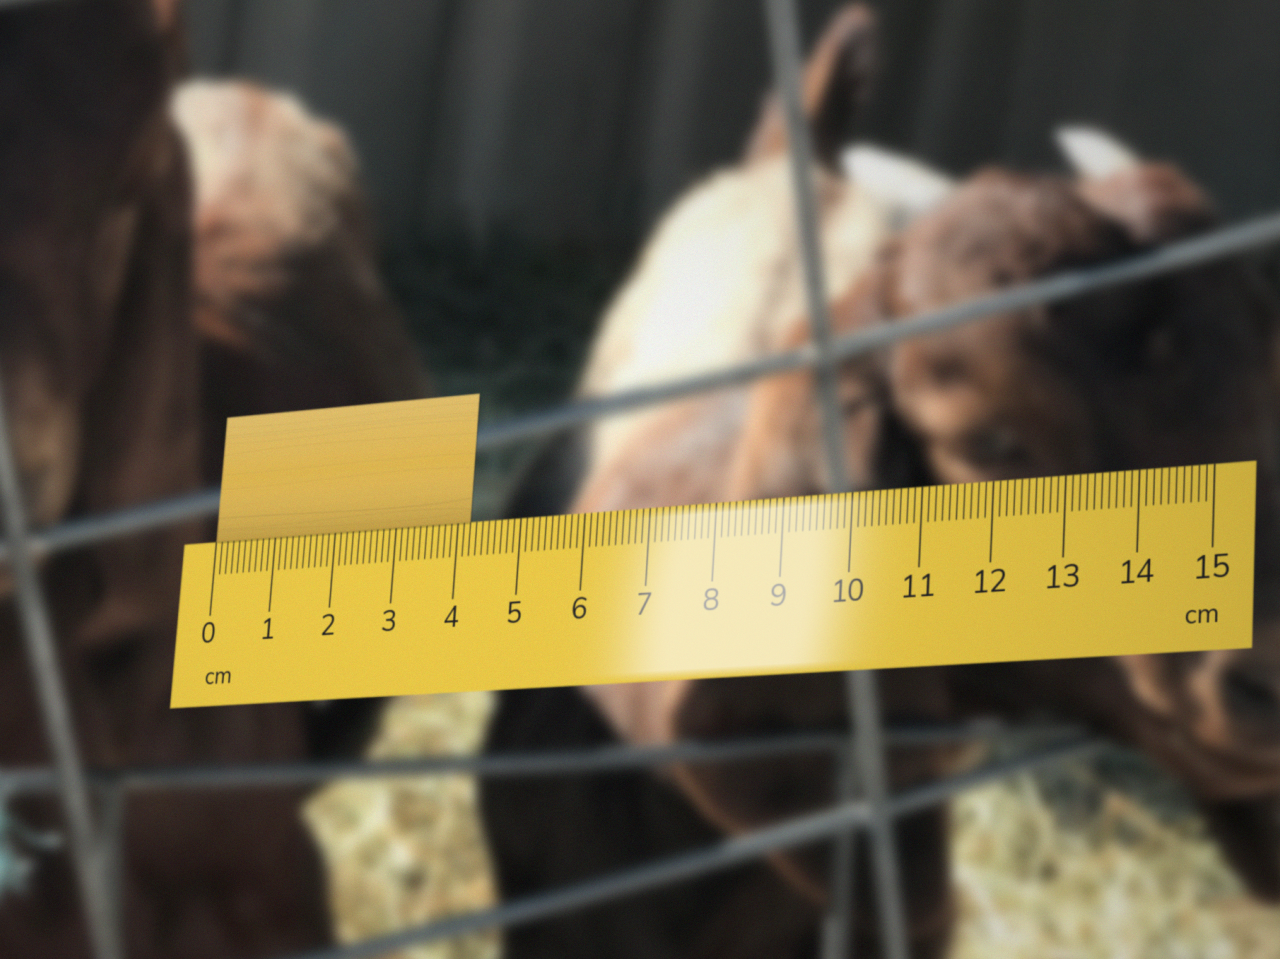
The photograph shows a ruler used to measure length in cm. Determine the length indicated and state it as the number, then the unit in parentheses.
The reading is 4.2 (cm)
